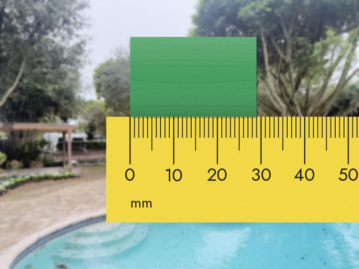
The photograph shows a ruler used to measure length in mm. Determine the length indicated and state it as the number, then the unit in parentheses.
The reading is 29 (mm)
